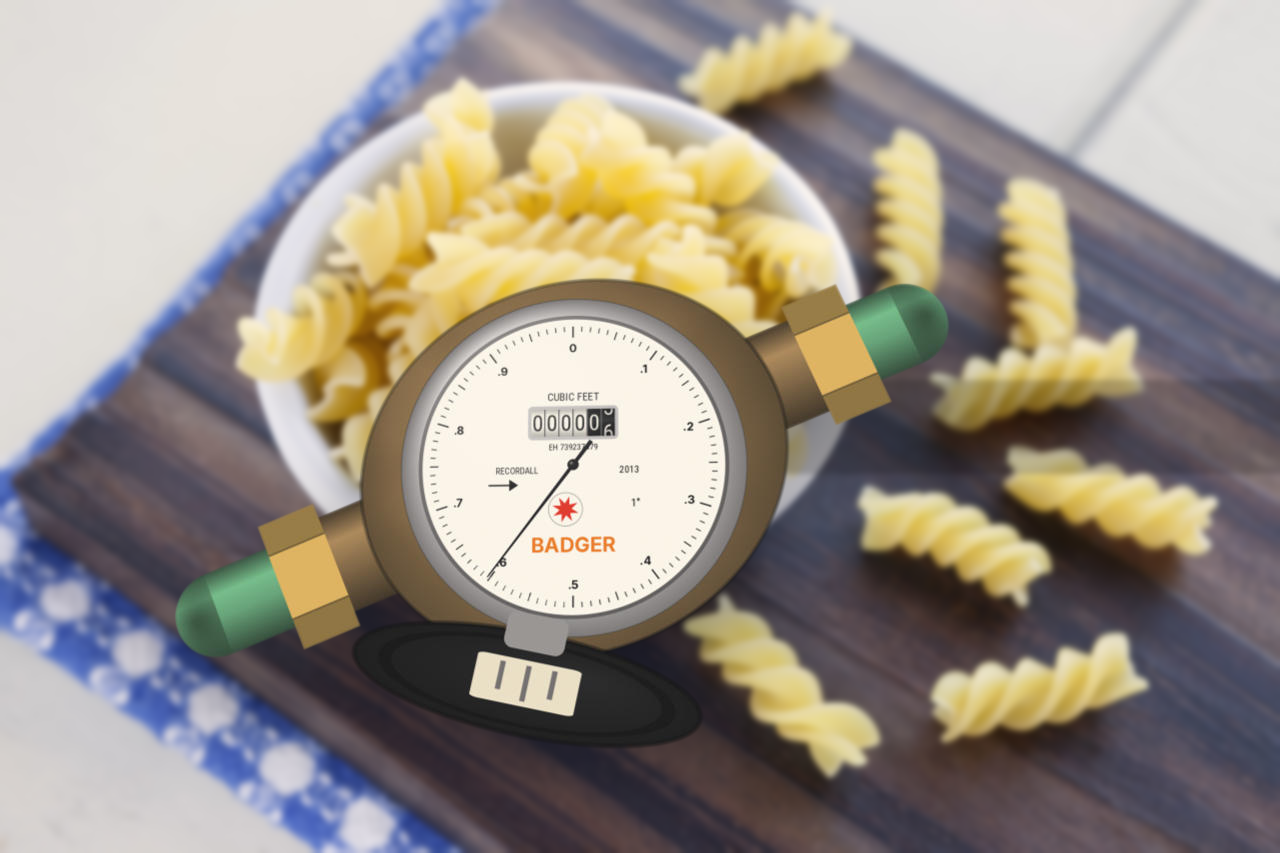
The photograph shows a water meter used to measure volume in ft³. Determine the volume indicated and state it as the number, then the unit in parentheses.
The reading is 5.60 (ft³)
